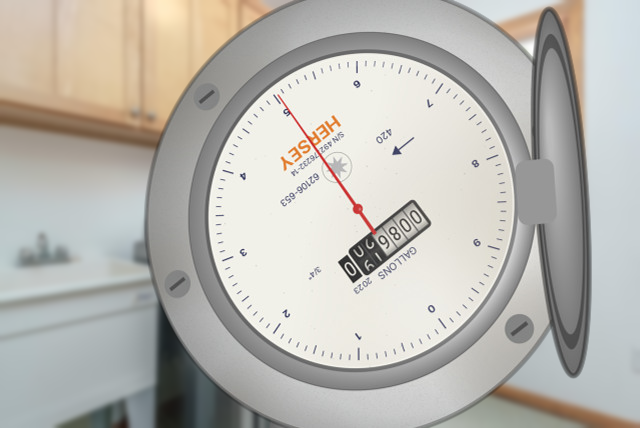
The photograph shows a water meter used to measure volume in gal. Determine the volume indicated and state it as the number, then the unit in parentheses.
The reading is 86195.0 (gal)
